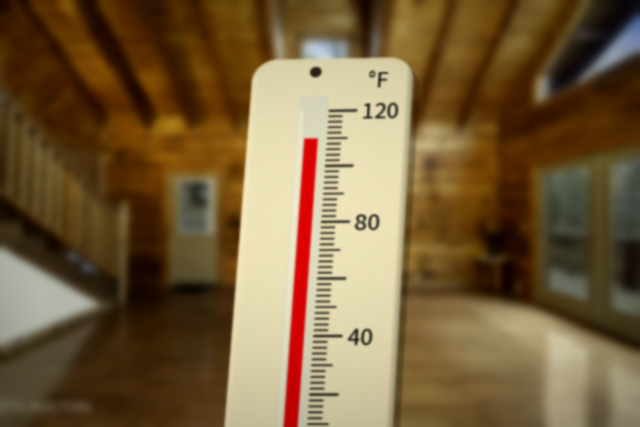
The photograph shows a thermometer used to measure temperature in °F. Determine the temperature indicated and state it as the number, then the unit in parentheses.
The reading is 110 (°F)
